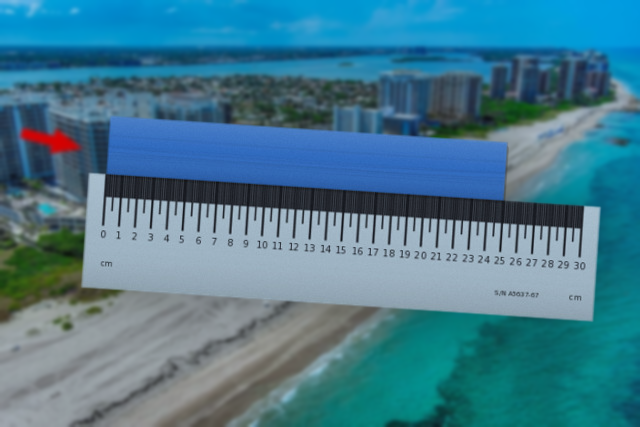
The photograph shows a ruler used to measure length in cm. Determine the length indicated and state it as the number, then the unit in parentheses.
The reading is 25 (cm)
